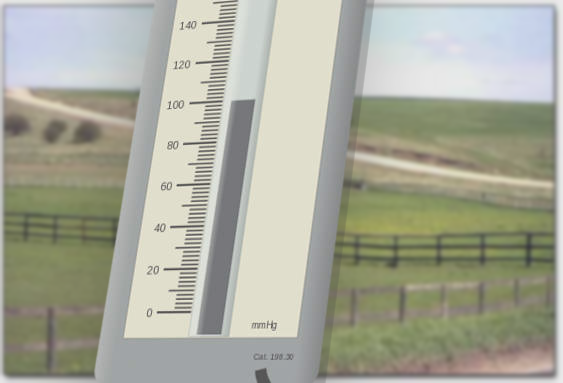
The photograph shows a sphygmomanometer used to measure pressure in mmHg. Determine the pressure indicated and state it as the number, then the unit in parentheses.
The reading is 100 (mmHg)
